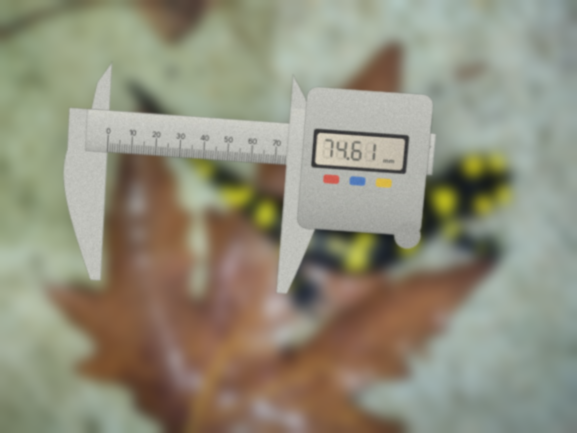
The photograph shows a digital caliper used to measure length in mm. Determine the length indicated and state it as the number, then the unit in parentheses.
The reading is 74.61 (mm)
